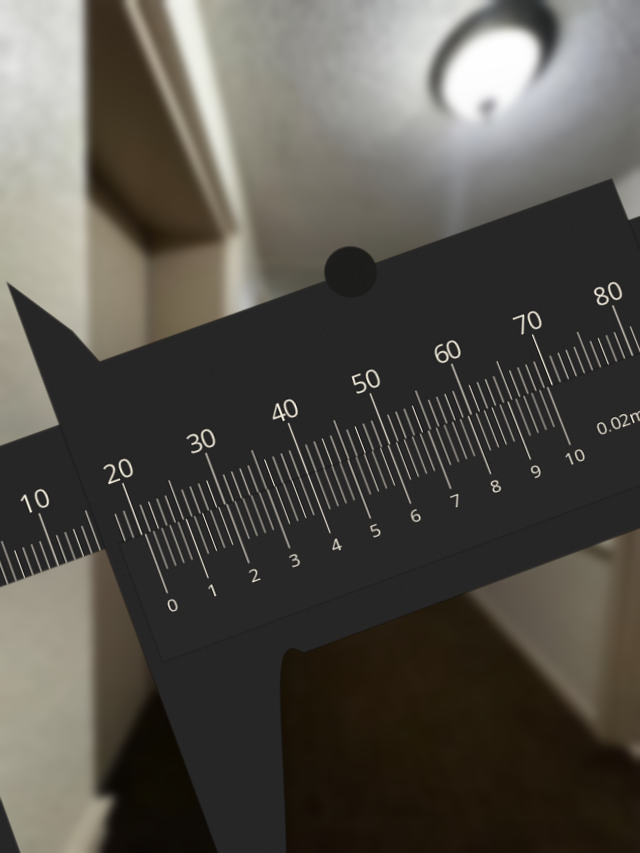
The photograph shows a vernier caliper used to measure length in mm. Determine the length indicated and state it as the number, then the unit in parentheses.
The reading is 20.4 (mm)
